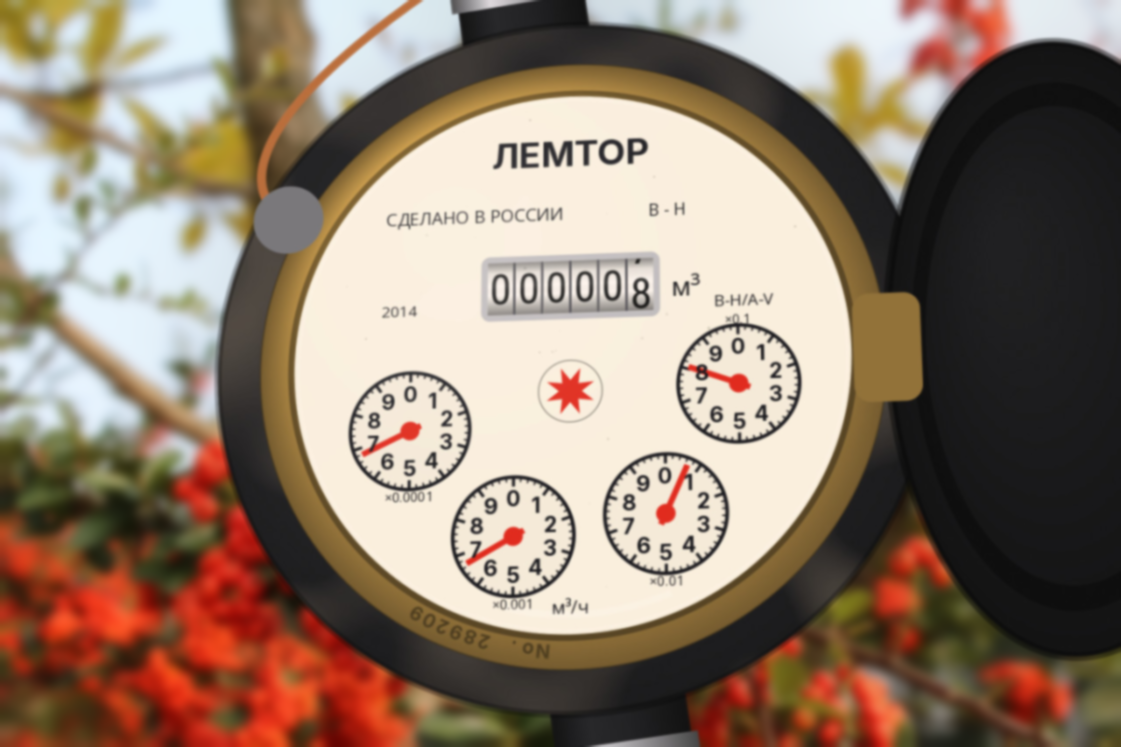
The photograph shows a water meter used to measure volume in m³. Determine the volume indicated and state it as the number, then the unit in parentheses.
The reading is 7.8066 (m³)
